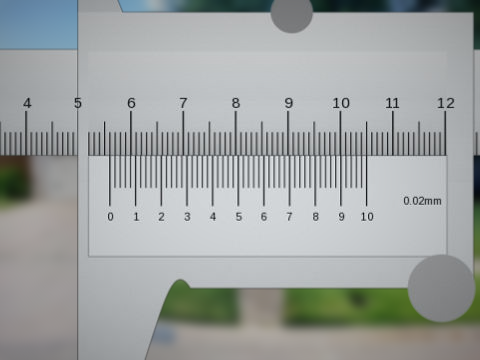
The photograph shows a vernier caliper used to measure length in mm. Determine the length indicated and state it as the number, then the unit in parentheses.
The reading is 56.0 (mm)
